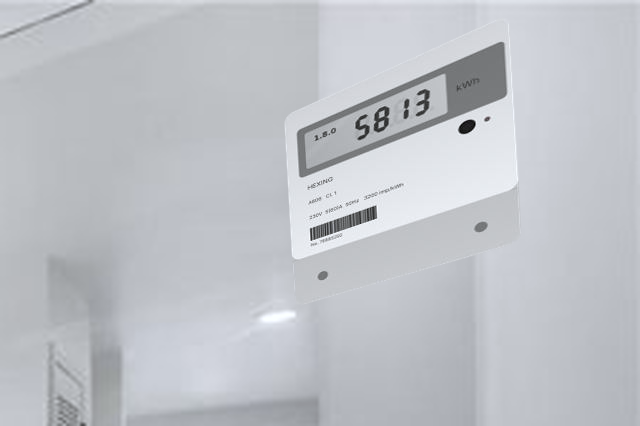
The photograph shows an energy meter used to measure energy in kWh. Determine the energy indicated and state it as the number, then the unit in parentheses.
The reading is 5813 (kWh)
